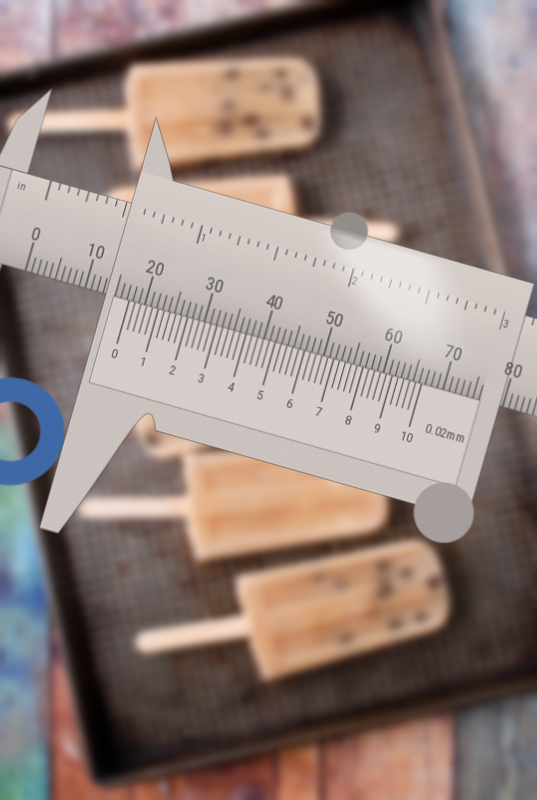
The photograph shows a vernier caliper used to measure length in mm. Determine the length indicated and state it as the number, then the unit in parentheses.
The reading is 17.4 (mm)
